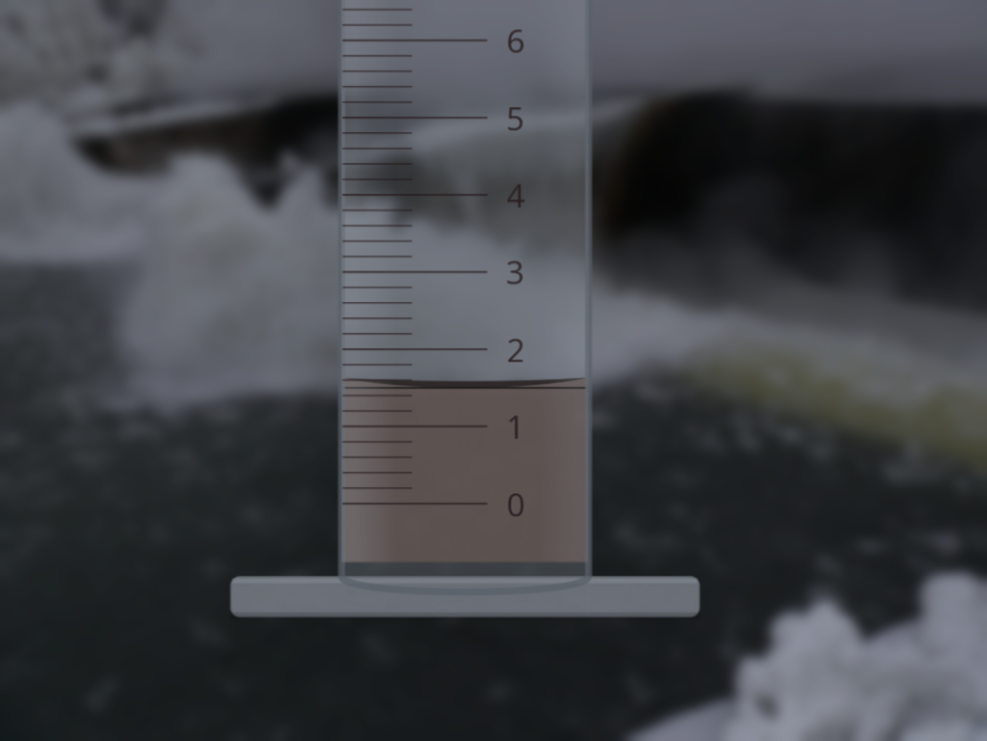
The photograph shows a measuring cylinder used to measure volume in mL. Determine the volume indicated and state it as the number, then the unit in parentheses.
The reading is 1.5 (mL)
